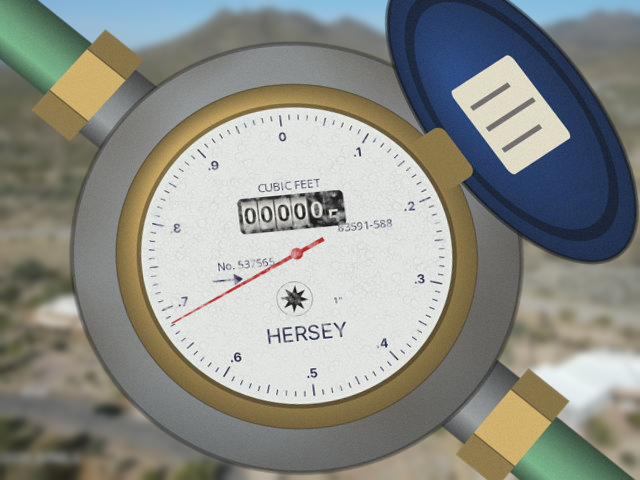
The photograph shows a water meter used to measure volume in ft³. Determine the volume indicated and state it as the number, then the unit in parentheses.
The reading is 4.68 (ft³)
